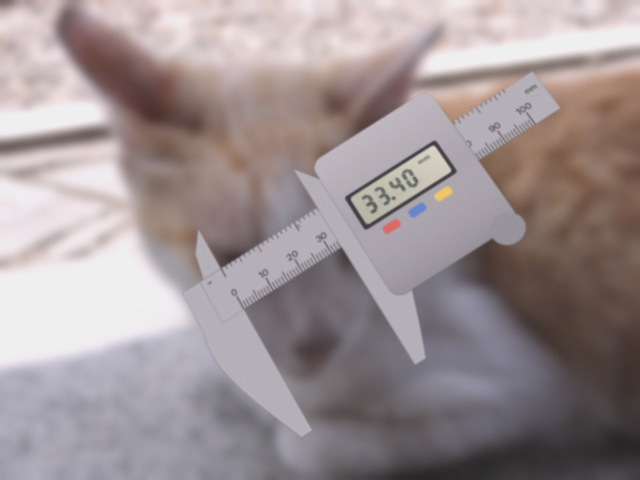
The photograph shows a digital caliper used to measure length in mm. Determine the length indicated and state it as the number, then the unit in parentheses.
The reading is 33.40 (mm)
